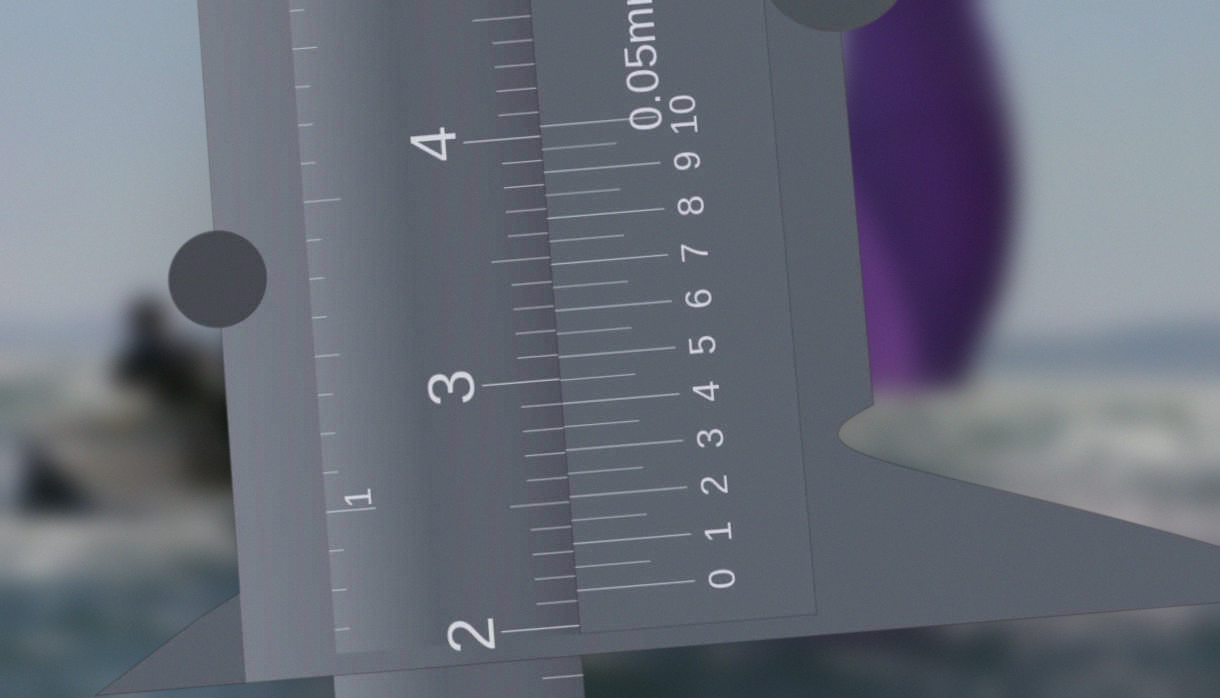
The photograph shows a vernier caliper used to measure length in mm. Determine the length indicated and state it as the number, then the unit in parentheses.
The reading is 21.4 (mm)
